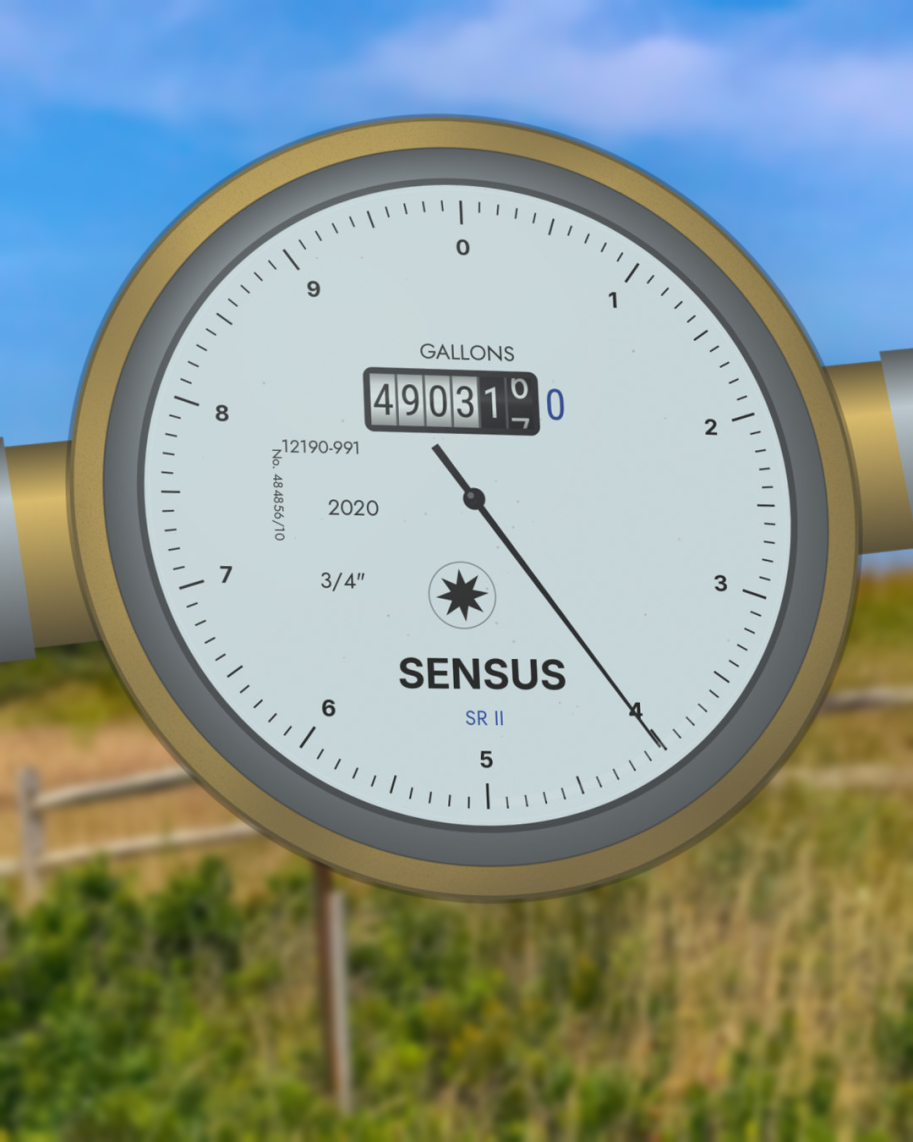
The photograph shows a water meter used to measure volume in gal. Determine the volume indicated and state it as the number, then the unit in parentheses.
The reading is 4903164.0 (gal)
